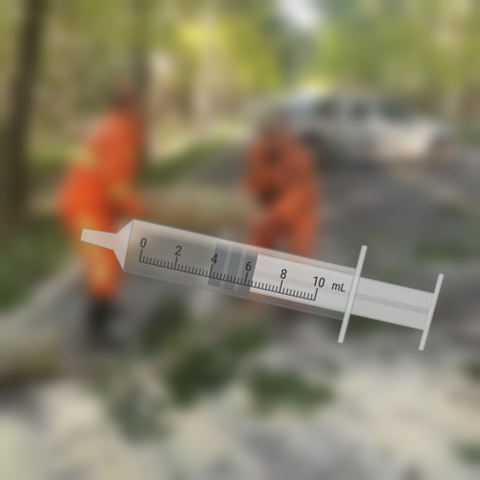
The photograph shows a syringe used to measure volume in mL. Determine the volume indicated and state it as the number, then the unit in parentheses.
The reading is 4 (mL)
